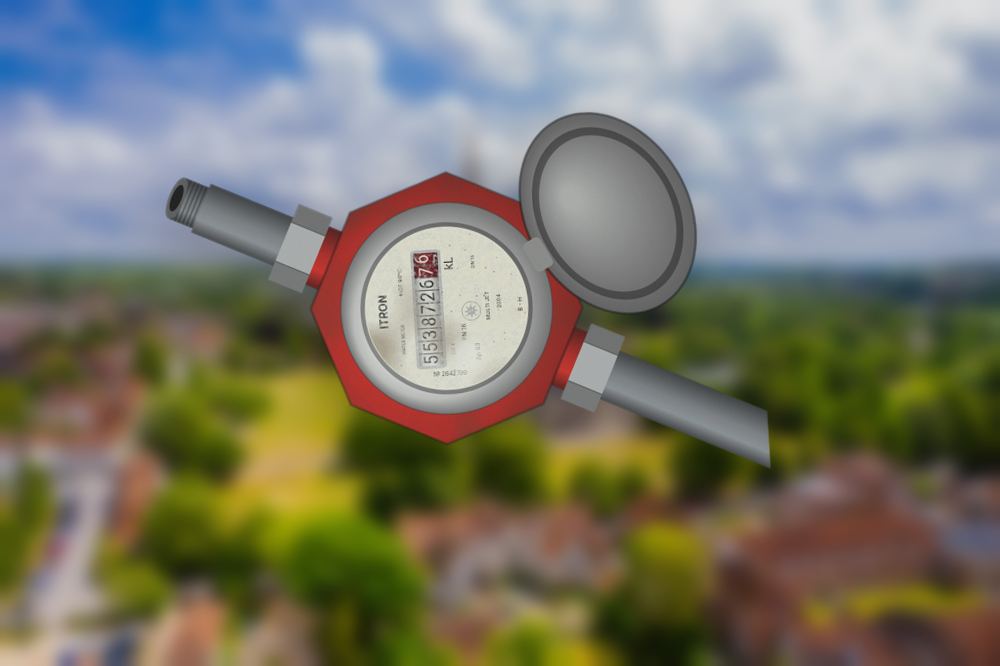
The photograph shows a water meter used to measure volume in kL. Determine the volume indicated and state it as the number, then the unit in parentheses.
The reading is 5538726.76 (kL)
